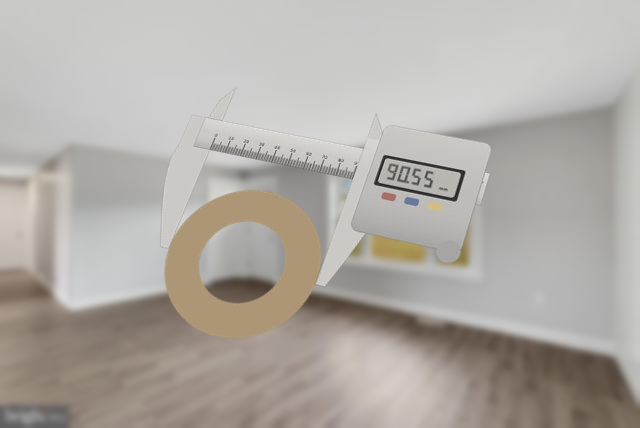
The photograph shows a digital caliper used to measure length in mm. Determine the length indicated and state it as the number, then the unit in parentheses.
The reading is 90.55 (mm)
